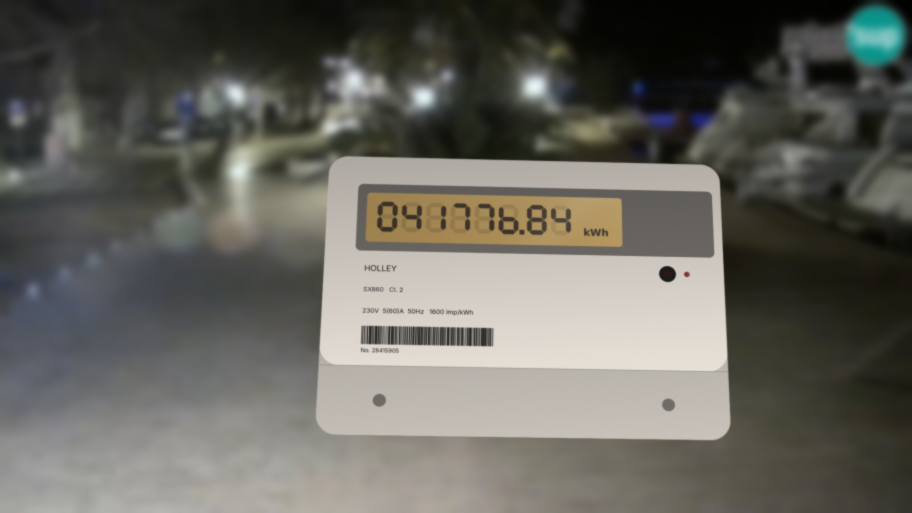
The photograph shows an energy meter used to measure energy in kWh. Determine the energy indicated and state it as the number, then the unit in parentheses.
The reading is 41776.84 (kWh)
